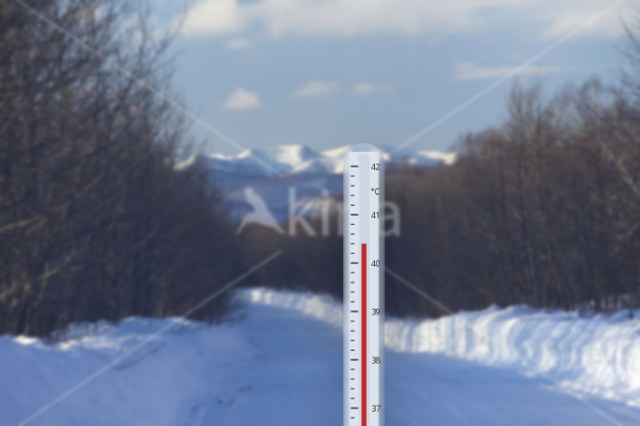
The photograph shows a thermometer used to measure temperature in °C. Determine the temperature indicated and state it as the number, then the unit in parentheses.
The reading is 40.4 (°C)
